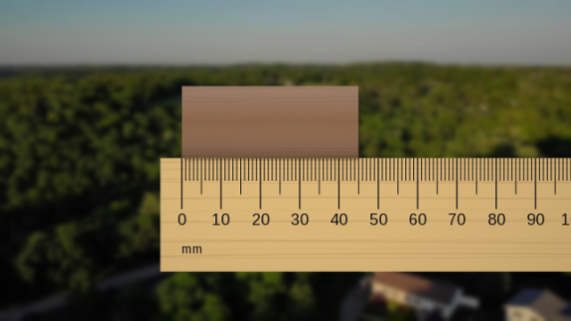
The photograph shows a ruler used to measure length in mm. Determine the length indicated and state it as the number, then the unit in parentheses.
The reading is 45 (mm)
